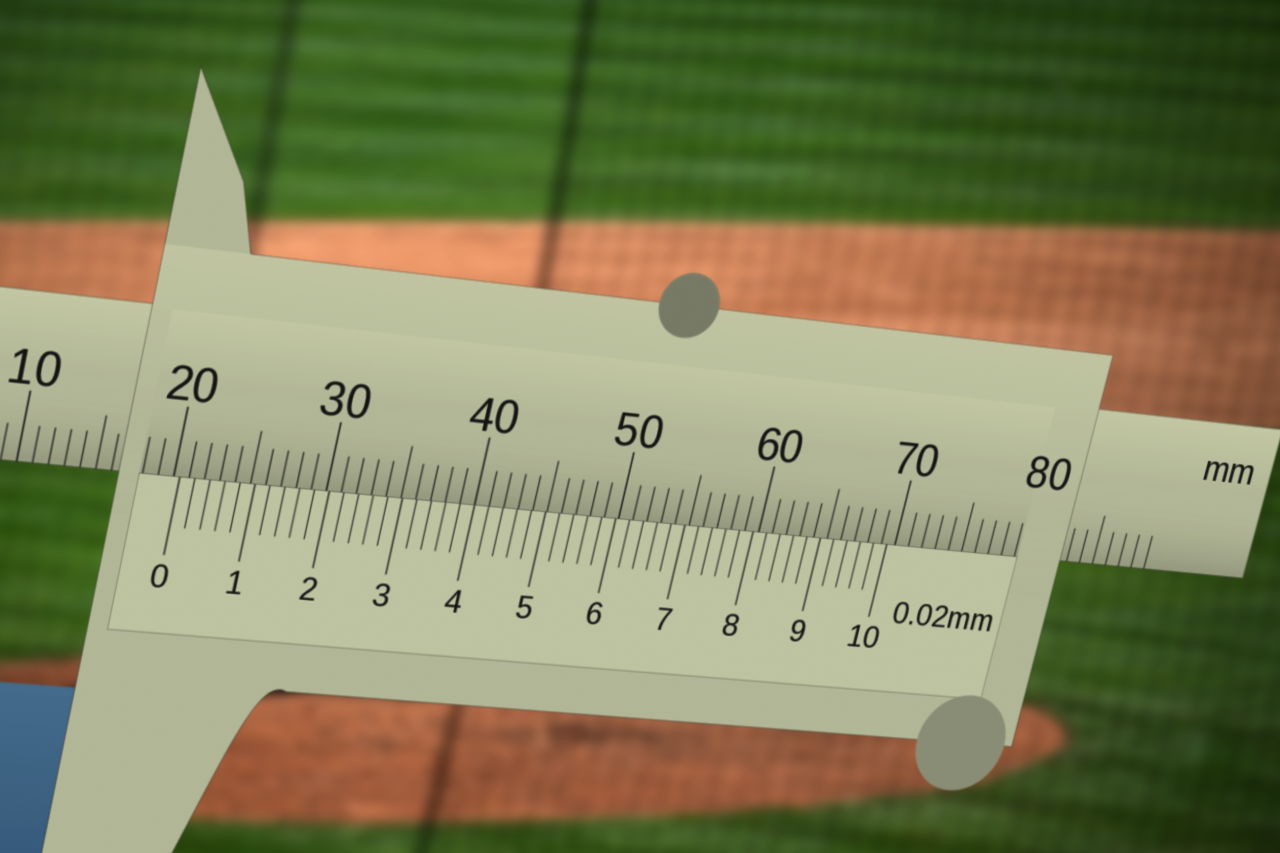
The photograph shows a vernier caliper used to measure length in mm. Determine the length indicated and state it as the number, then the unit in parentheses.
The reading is 20.4 (mm)
